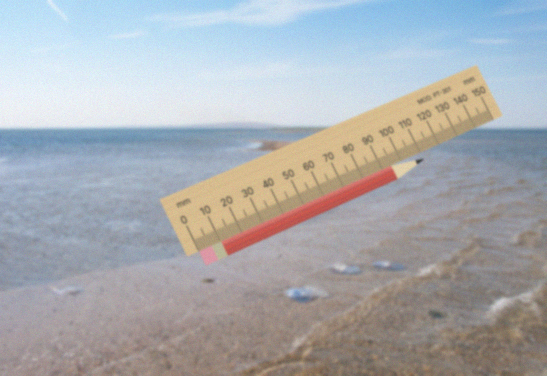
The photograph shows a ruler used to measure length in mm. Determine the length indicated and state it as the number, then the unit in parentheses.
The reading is 110 (mm)
